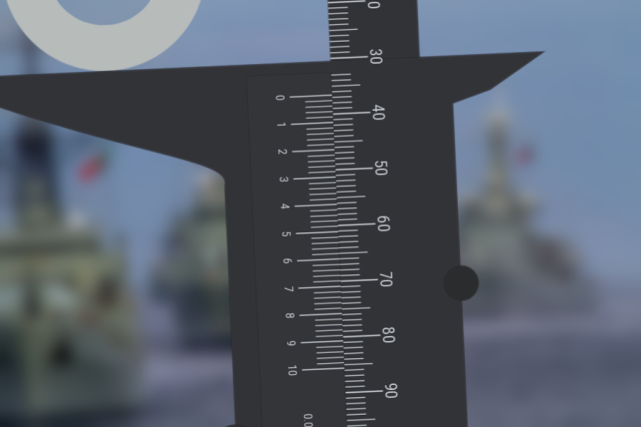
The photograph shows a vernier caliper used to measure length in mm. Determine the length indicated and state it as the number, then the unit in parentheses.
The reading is 36.6 (mm)
